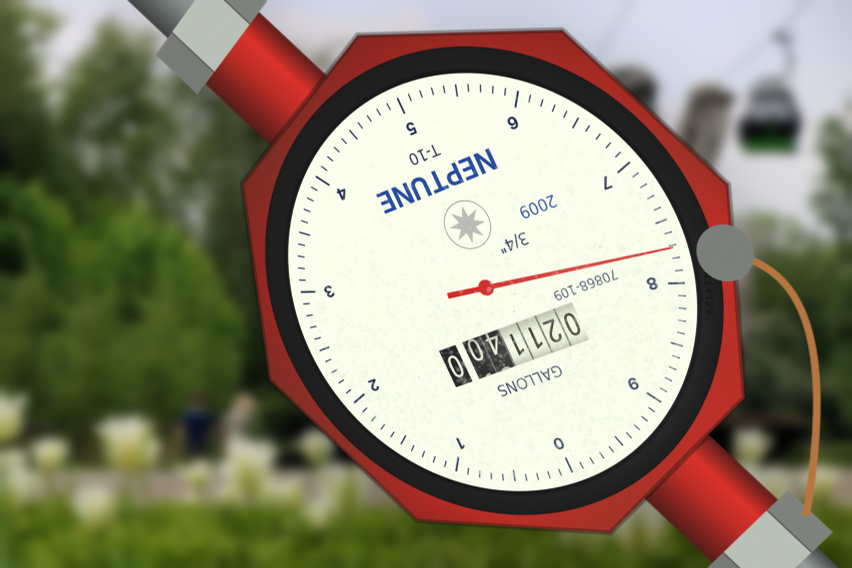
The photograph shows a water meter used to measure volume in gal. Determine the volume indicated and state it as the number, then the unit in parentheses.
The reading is 211397.7 (gal)
